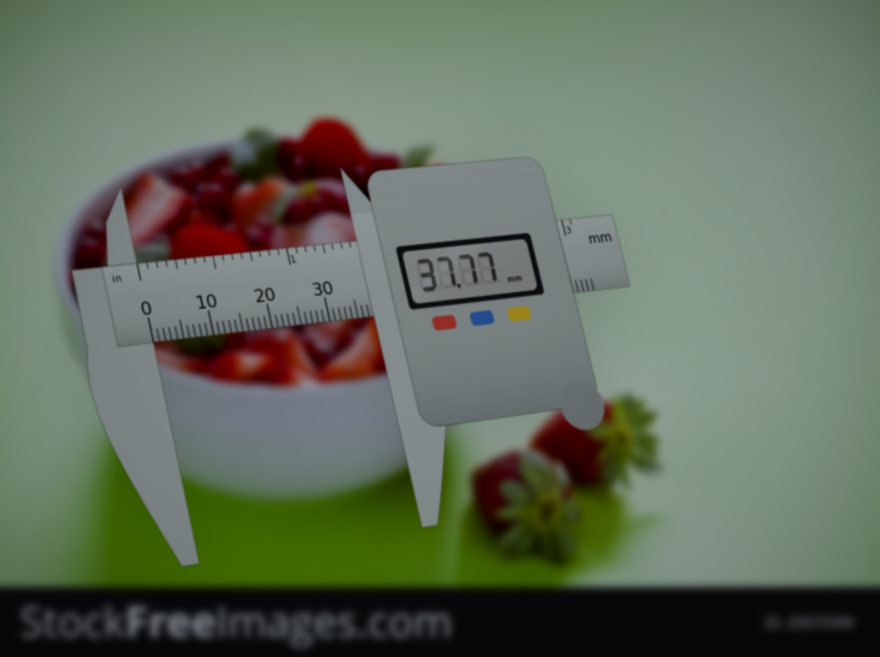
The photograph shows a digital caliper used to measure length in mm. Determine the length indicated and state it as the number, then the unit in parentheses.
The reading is 37.77 (mm)
